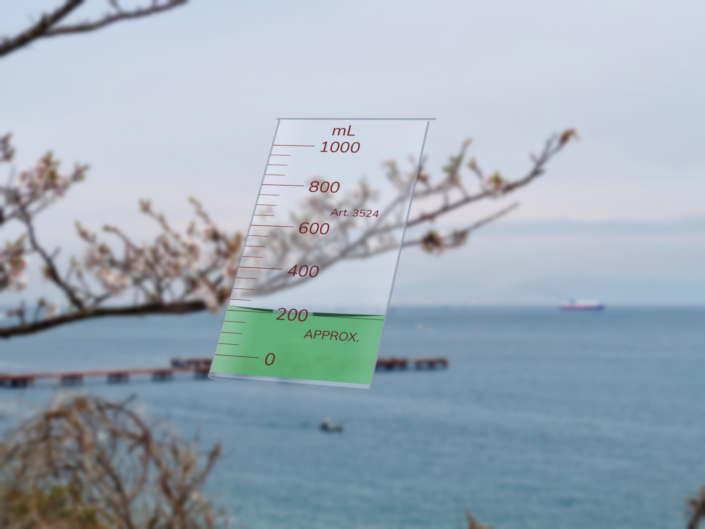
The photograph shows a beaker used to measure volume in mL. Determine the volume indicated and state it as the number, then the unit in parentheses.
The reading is 200 (mL)
